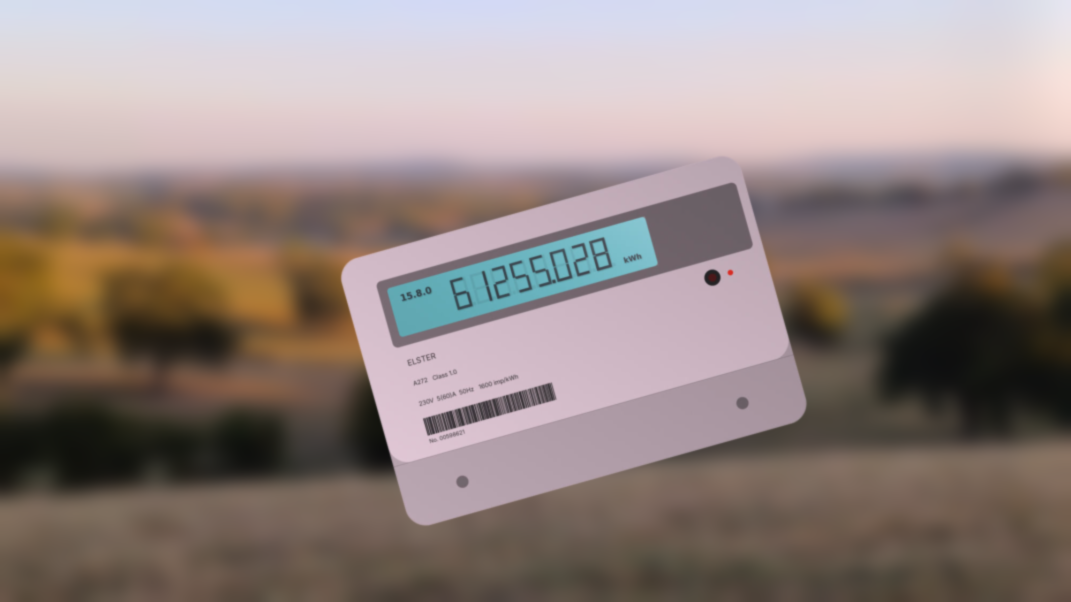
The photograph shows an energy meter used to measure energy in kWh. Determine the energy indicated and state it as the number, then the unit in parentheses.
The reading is 61255.028 (kWh)
